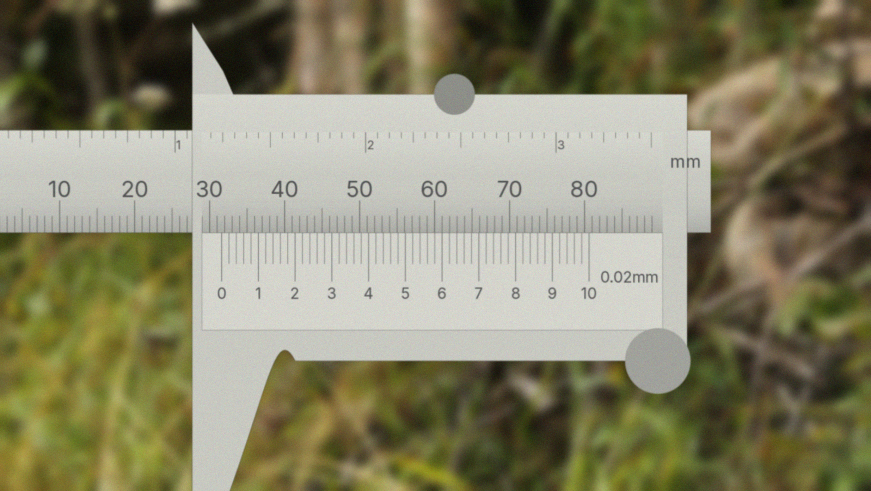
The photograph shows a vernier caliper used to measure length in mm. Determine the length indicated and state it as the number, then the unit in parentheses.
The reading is 31.6 (mm)
